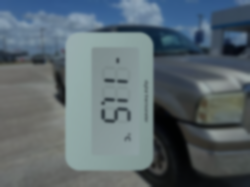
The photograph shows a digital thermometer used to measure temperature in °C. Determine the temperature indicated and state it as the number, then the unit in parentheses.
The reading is -11.5 (°C)
